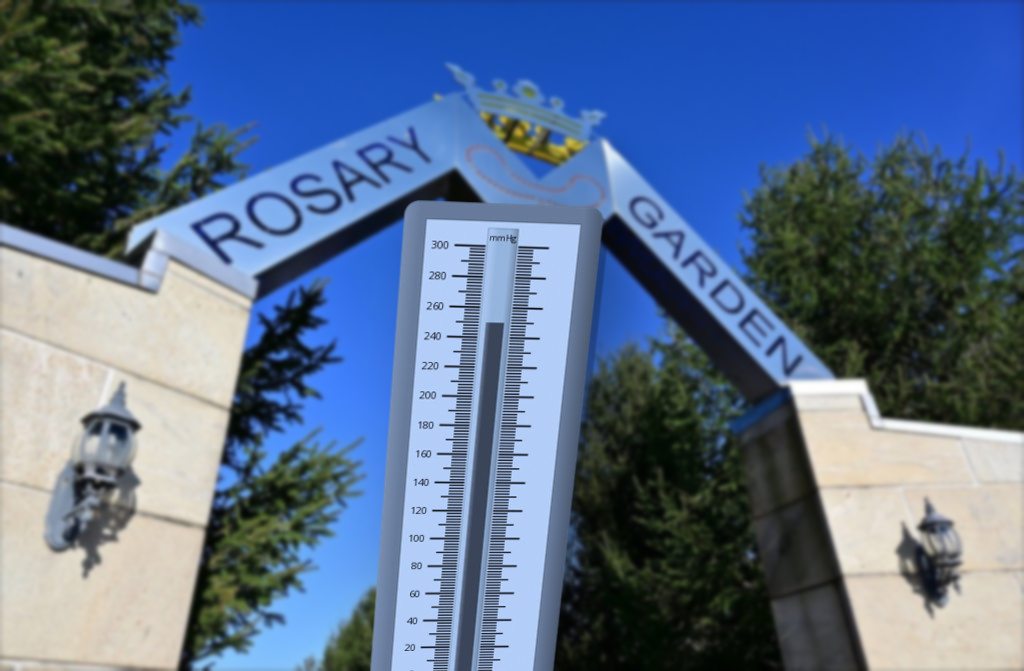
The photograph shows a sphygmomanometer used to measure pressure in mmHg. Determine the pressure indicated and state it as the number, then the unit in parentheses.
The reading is 250 (mmHg)
